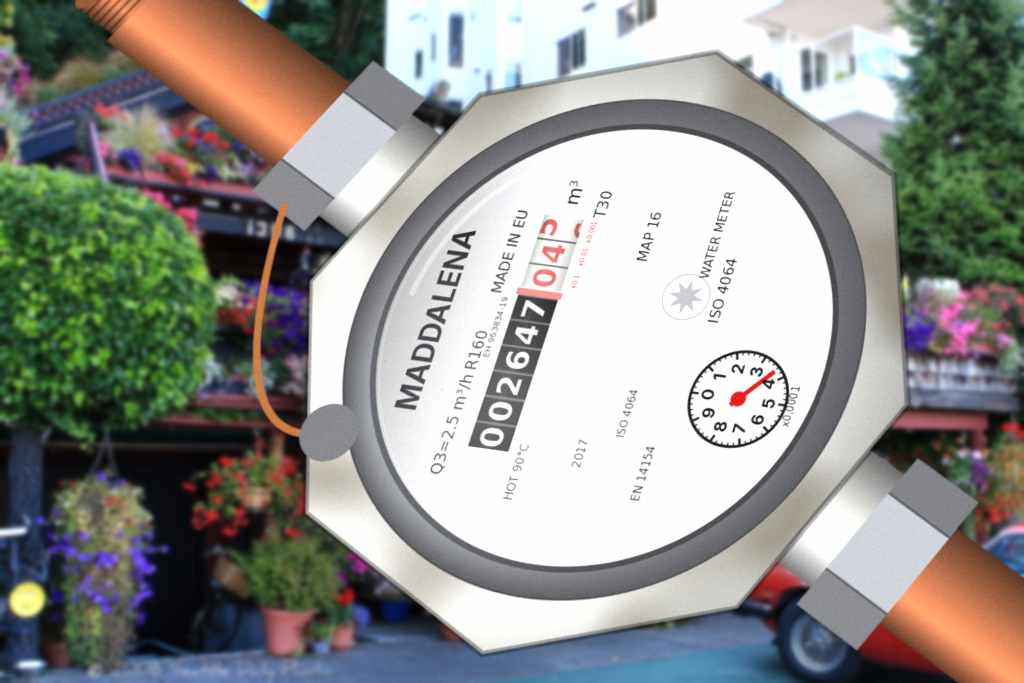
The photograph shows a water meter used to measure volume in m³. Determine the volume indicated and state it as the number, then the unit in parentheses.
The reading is 2647.0453 (m³)
